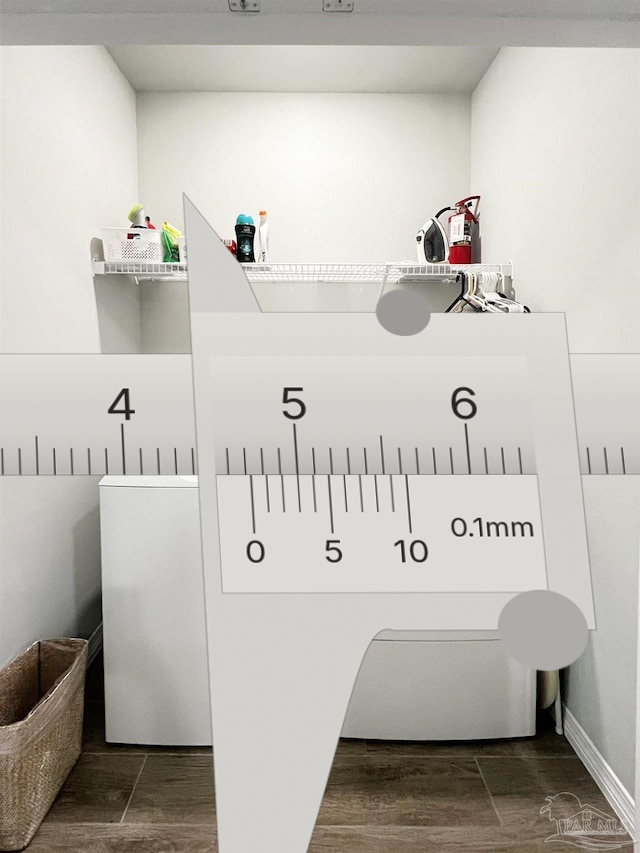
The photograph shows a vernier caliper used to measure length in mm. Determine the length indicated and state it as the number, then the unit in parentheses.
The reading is 47.3 (mm)
